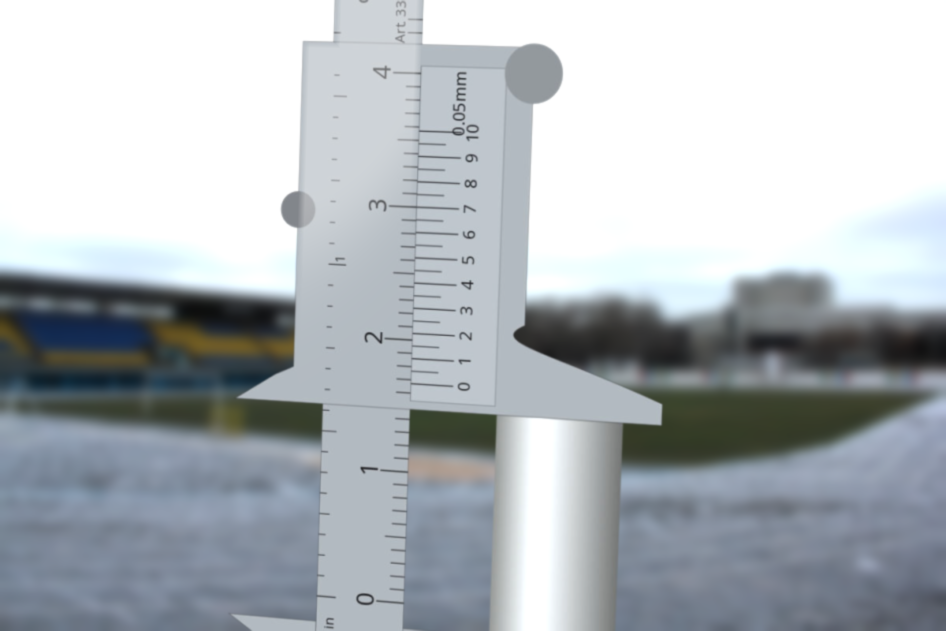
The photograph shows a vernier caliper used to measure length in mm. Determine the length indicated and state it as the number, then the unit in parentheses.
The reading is 16.7 (mm)
